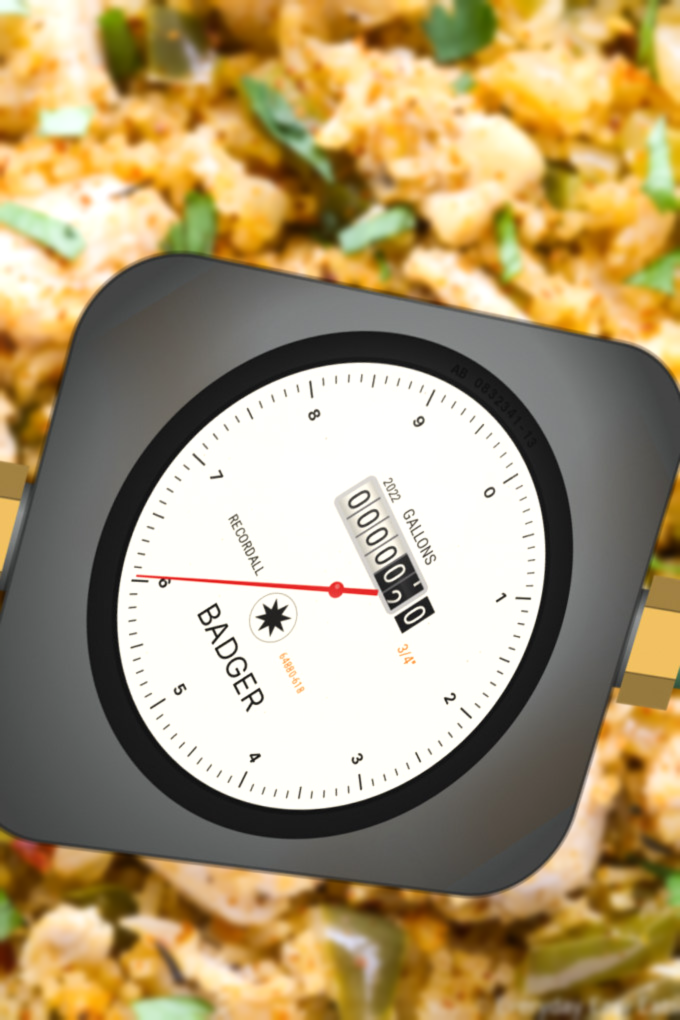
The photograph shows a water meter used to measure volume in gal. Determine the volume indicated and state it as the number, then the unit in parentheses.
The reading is 16.0 (gal)
